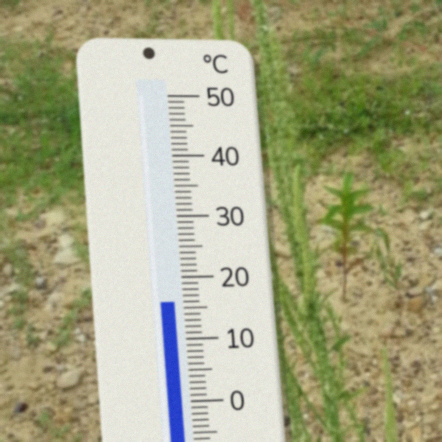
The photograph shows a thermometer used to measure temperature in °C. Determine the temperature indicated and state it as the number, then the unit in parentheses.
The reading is 16 (°C)
